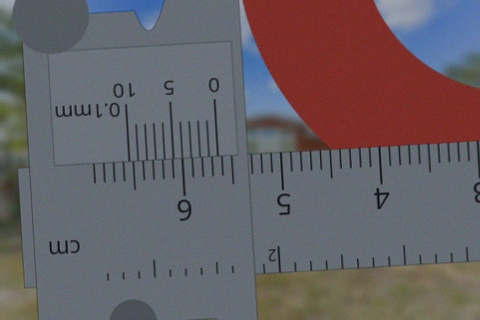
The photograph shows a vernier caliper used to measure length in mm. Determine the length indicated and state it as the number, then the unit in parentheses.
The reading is 56.4 (mm)
